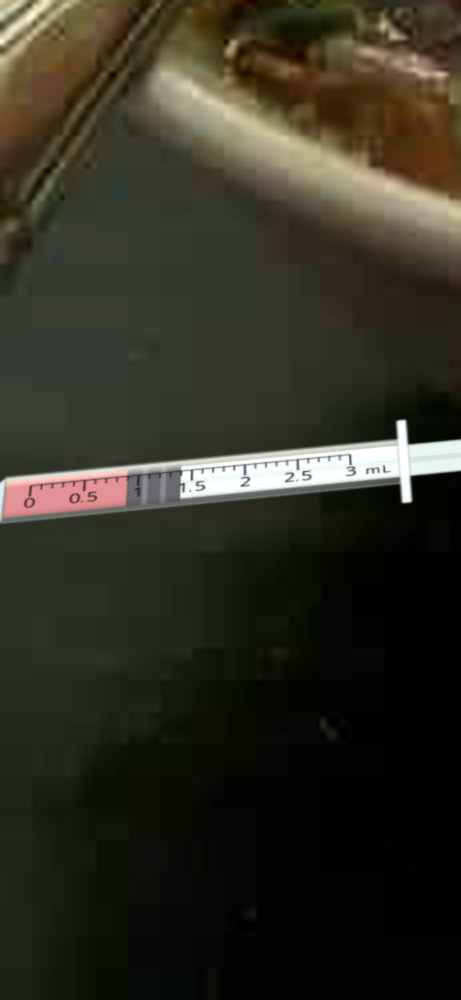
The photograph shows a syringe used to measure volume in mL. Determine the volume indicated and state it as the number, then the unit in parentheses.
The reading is 0.9 (mL)
